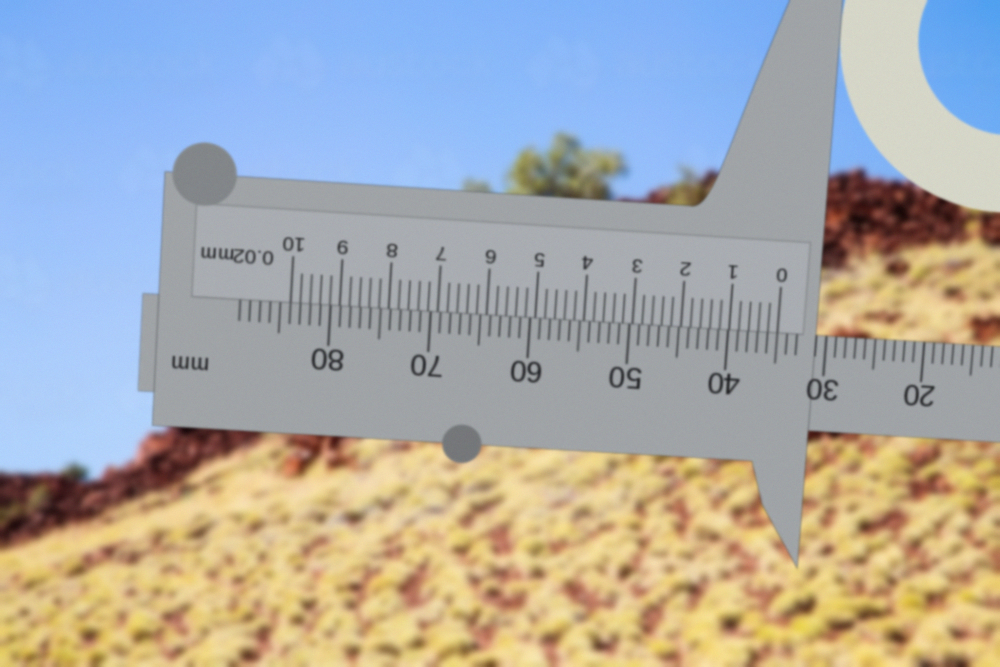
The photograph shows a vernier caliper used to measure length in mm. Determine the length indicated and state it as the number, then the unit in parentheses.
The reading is 35.0 (mm)
